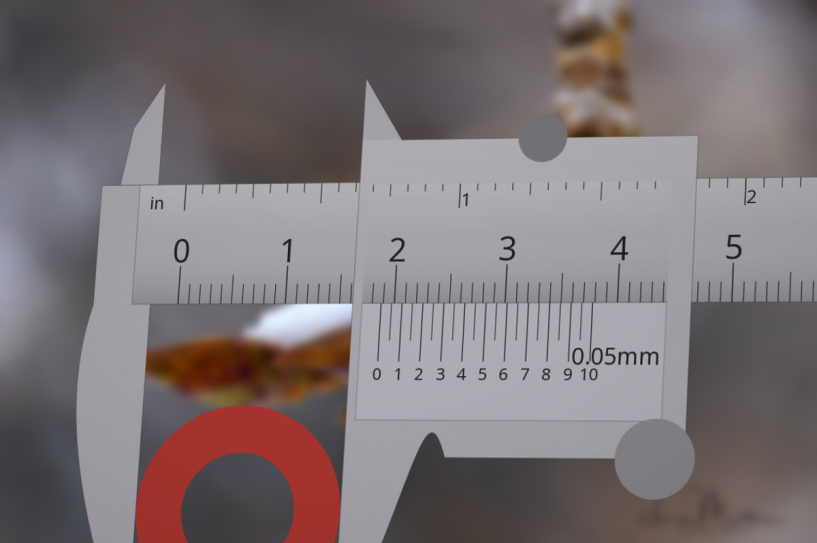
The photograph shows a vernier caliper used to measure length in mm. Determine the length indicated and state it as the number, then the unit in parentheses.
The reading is 18.8 (mm)
